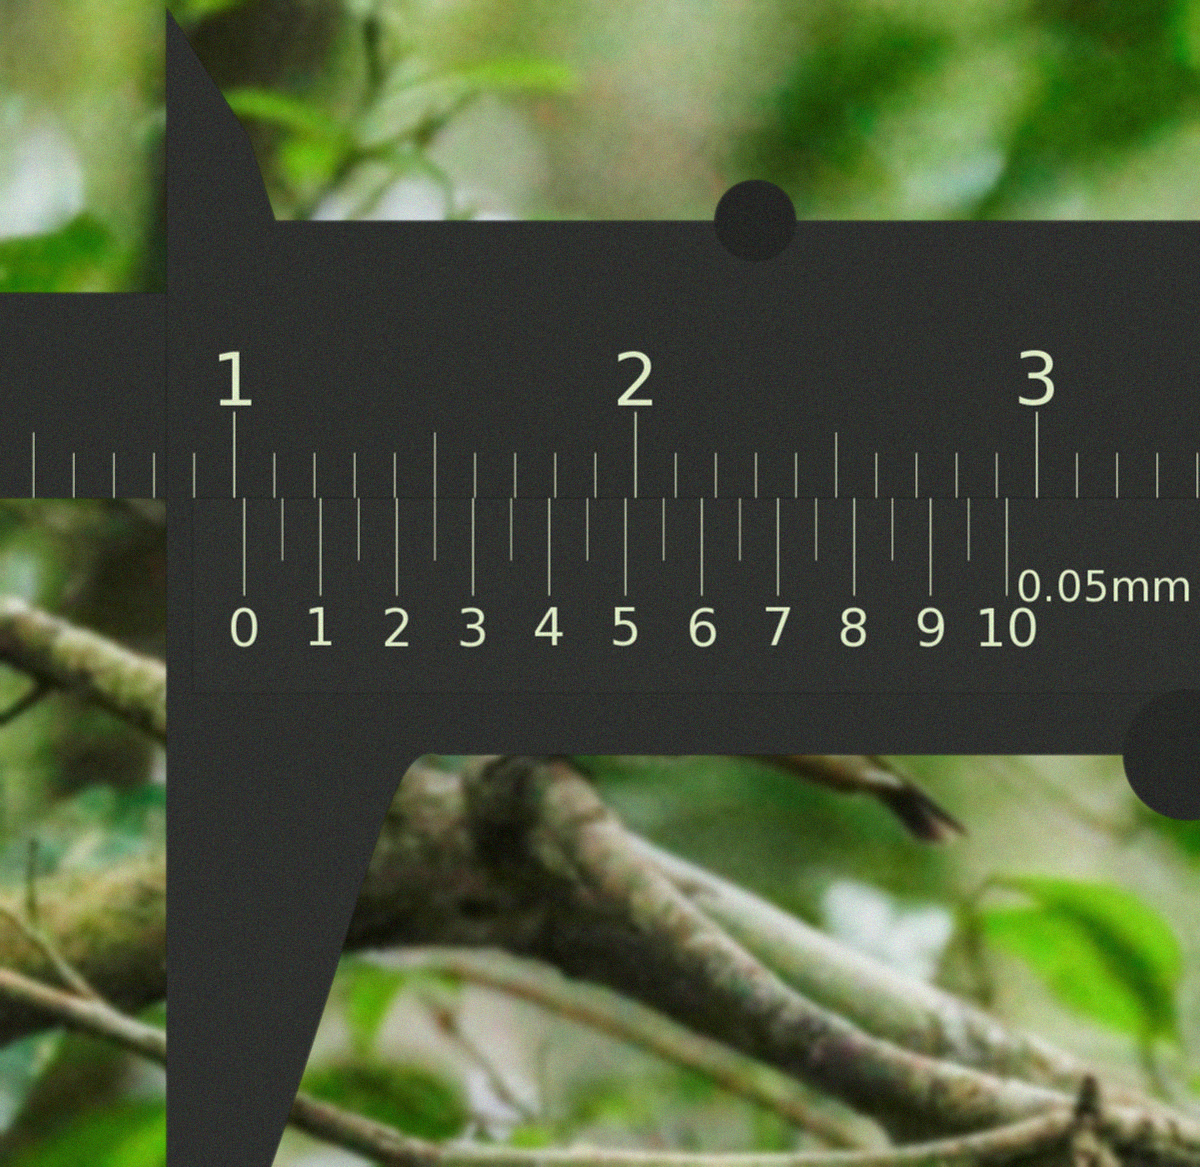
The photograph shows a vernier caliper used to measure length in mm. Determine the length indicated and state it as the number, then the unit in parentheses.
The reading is 10.25 (mm)
